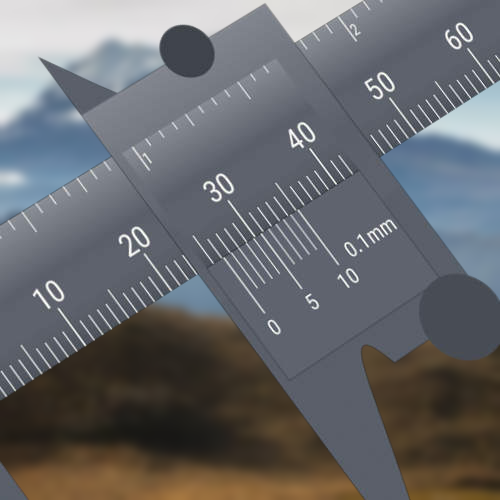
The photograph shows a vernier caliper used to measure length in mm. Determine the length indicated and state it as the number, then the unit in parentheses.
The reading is 26.2 (mm)
